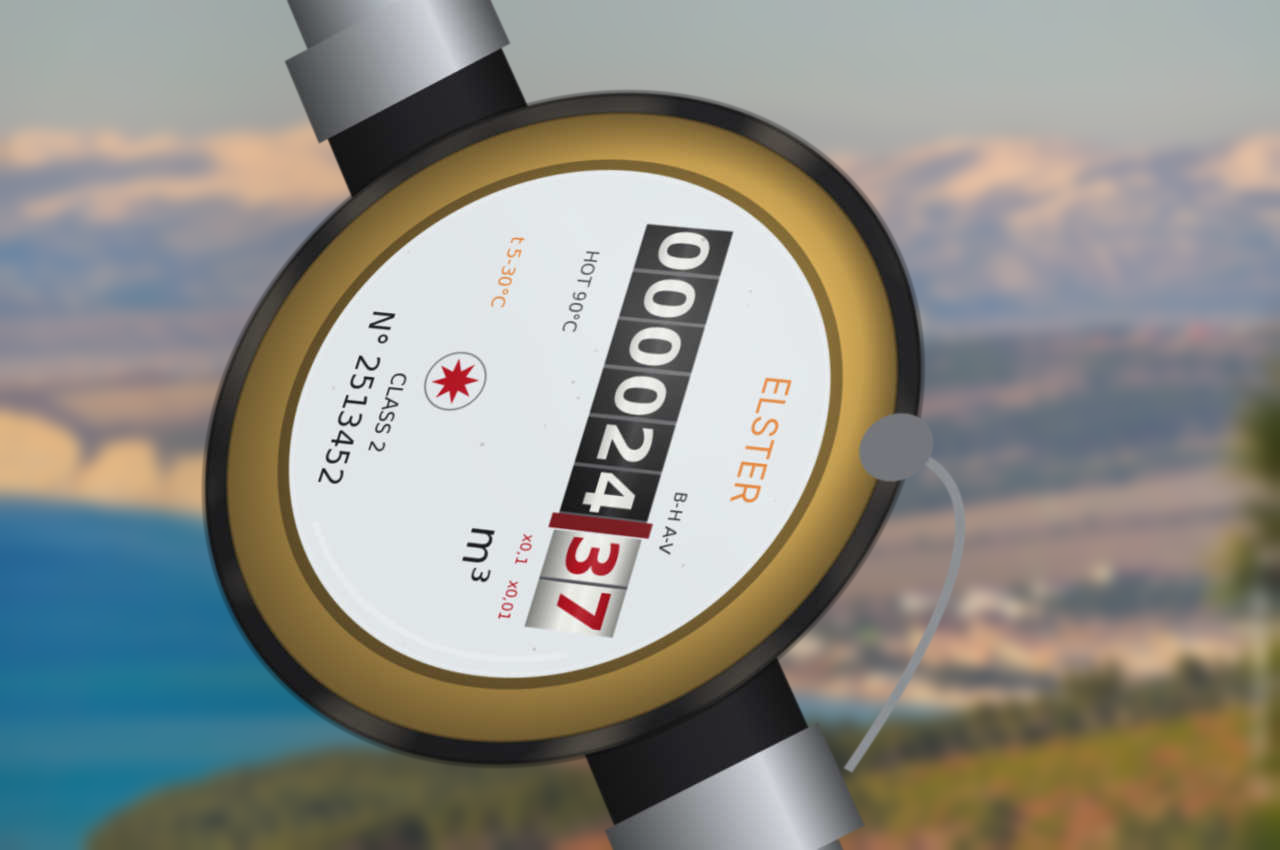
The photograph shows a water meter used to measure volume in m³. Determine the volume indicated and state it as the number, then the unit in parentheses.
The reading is 24.37 (m³)
